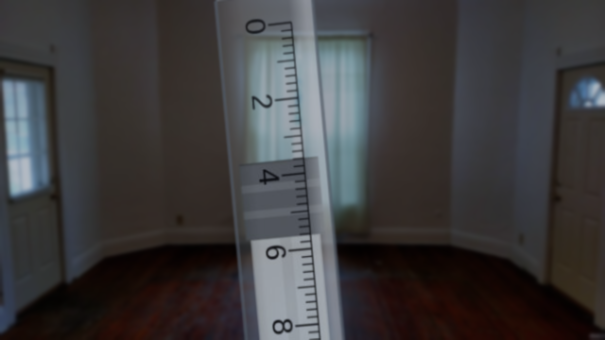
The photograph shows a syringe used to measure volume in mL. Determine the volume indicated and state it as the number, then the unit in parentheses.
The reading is 3.6 (mL)
